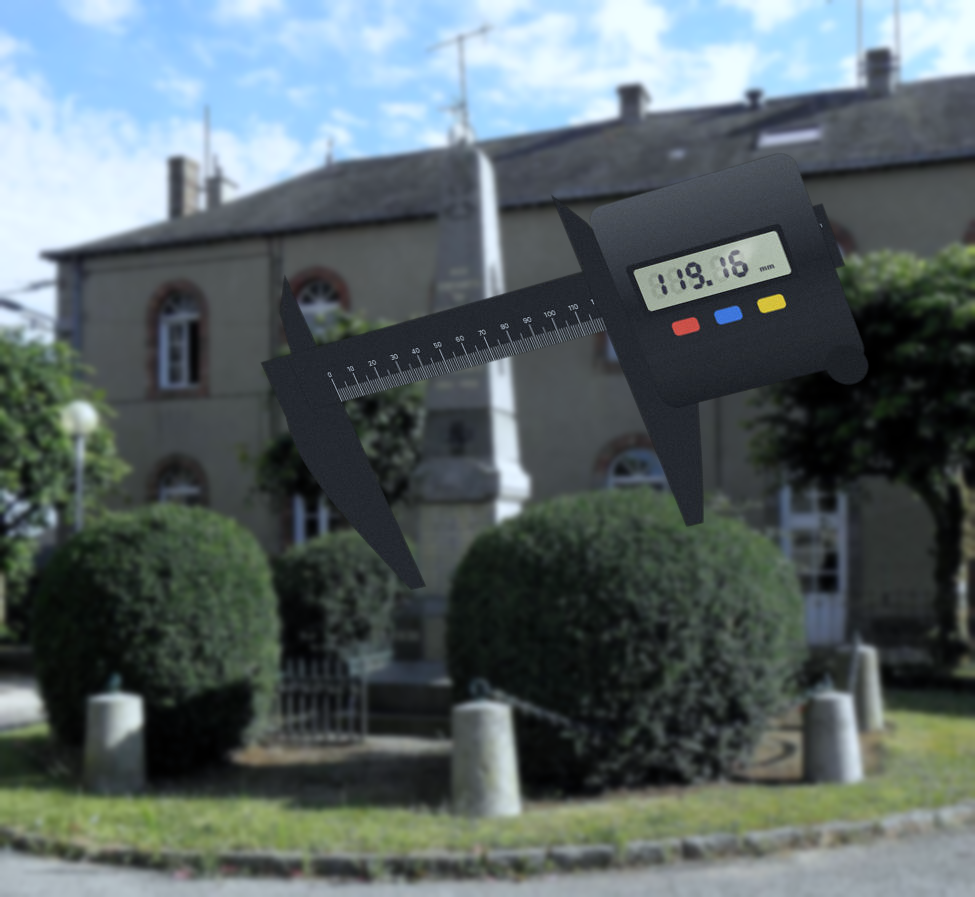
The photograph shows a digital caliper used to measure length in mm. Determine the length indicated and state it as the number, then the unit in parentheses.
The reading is 119.16 (mm)
